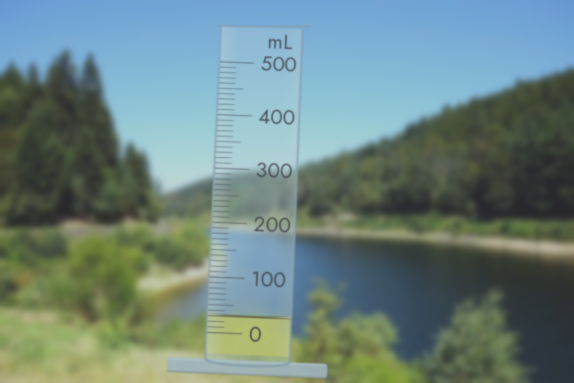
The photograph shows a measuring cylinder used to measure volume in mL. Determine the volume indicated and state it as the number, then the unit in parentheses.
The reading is 30 (mL)
